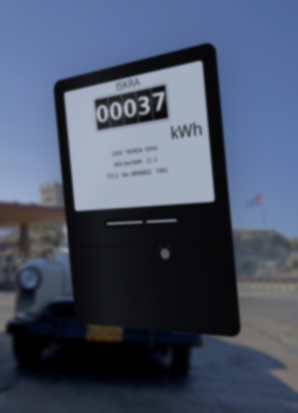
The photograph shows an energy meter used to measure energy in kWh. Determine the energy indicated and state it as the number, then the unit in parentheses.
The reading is 37 (kWh)
